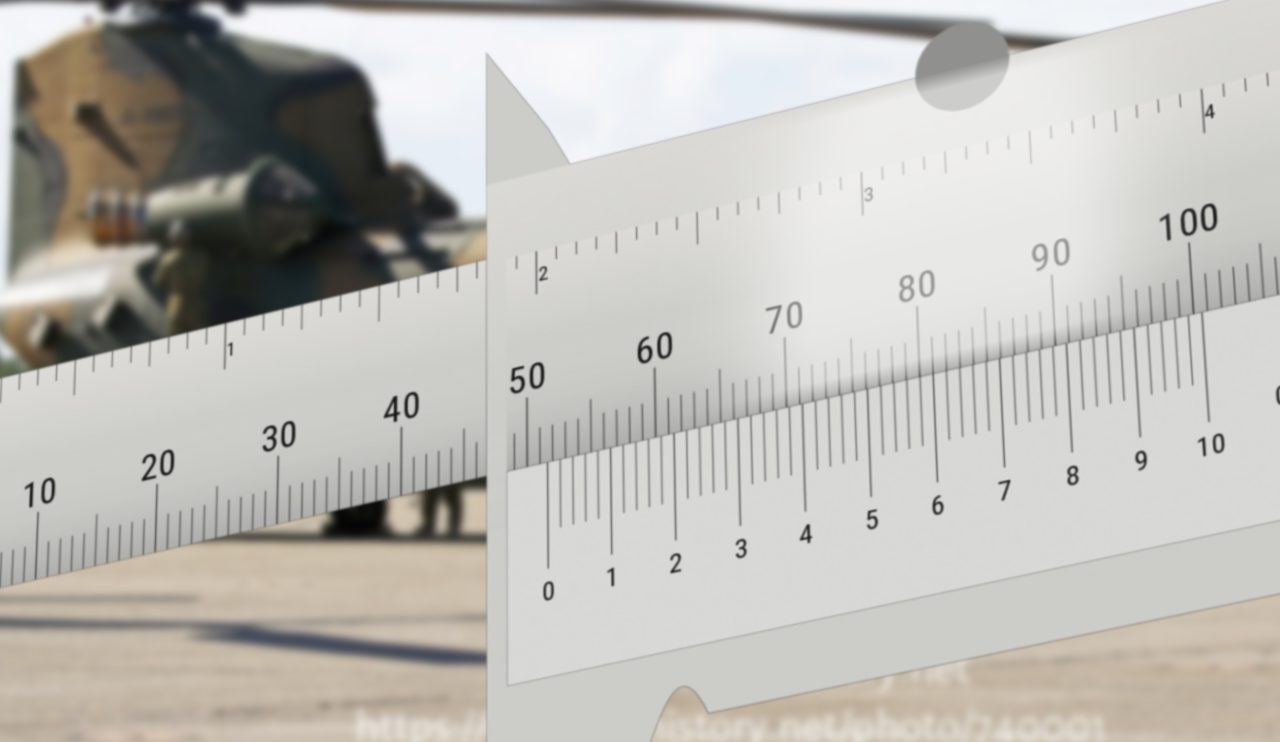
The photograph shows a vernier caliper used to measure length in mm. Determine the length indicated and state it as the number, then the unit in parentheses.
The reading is 51.6 (mm)
